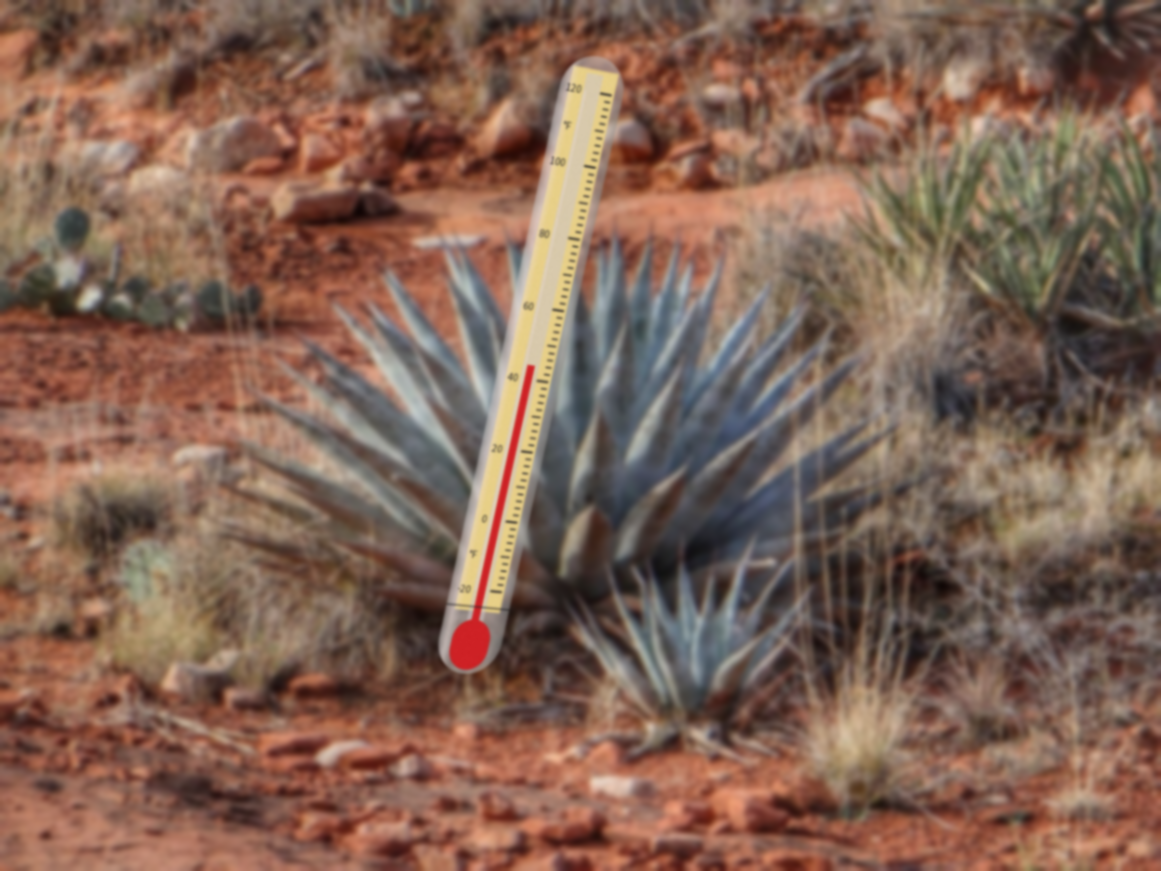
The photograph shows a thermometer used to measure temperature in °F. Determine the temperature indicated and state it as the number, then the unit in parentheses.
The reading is 44 (°F)
